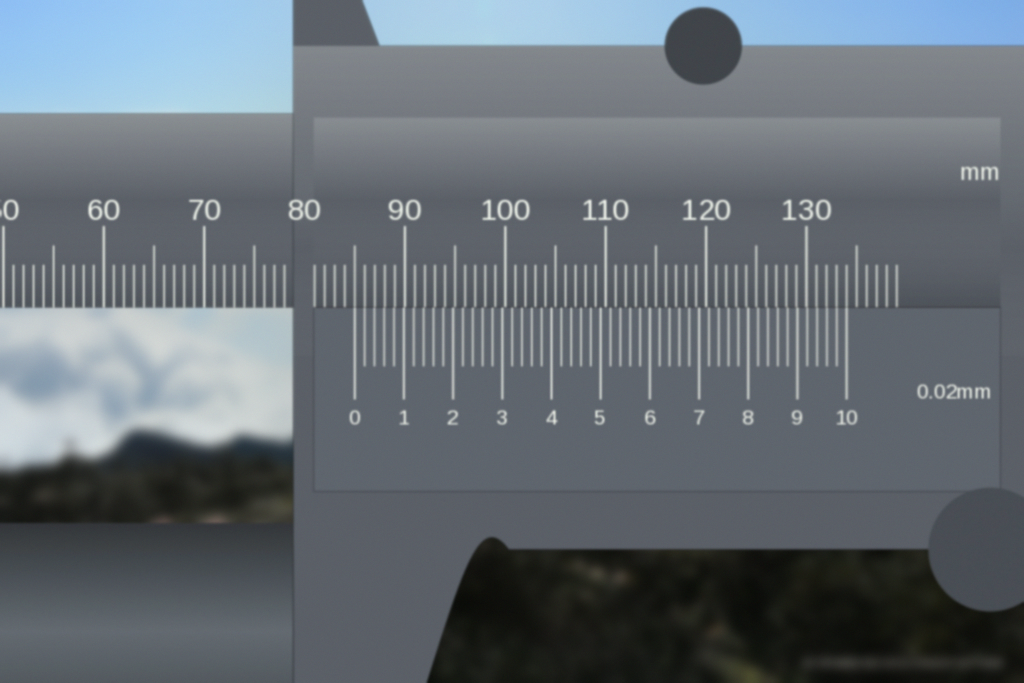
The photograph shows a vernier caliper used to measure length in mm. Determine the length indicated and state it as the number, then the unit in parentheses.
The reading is 85.0 (mm)
